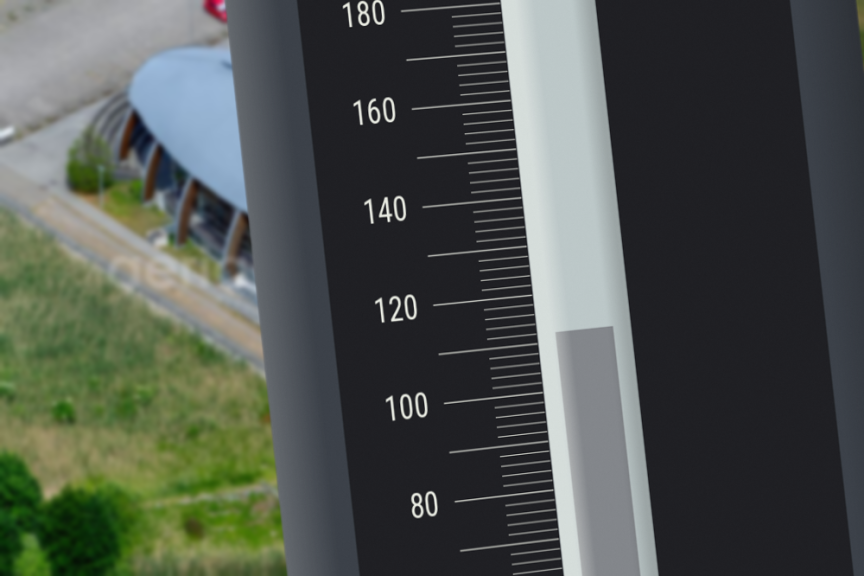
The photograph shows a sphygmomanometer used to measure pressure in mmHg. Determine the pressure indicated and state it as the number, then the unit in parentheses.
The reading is 112 (mmHg)
